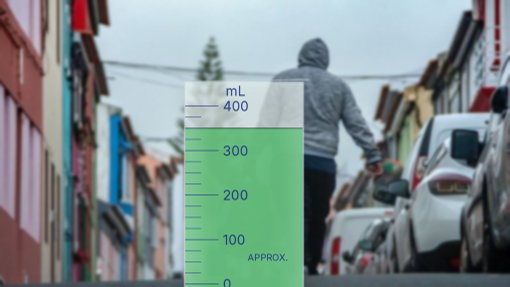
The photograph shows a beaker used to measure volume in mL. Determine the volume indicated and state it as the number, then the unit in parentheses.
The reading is 350 (mL)
